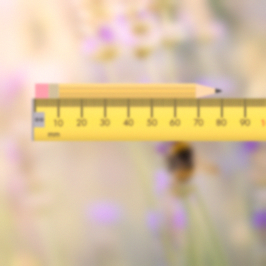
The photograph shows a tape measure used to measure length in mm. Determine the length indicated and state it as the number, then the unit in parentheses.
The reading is 80 (mm)
